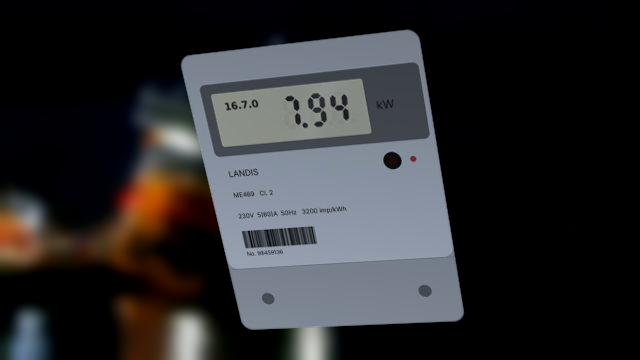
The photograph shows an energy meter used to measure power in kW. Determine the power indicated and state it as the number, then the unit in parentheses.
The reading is 7.94 (kW)
